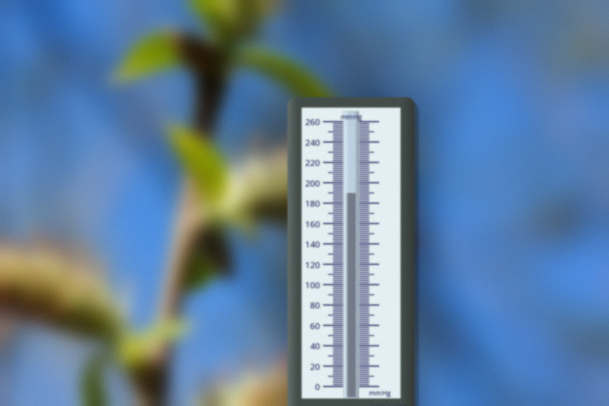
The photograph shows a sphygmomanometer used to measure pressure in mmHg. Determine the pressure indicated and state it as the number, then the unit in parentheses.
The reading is 190 (mmHg)
